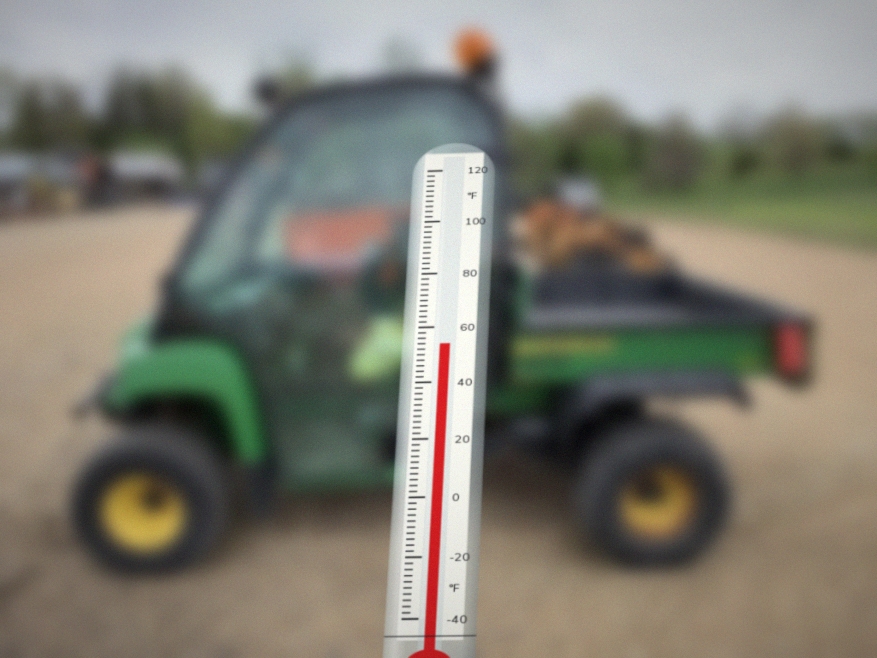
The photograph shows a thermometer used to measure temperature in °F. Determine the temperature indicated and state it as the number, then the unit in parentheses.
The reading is 54 (°F)
